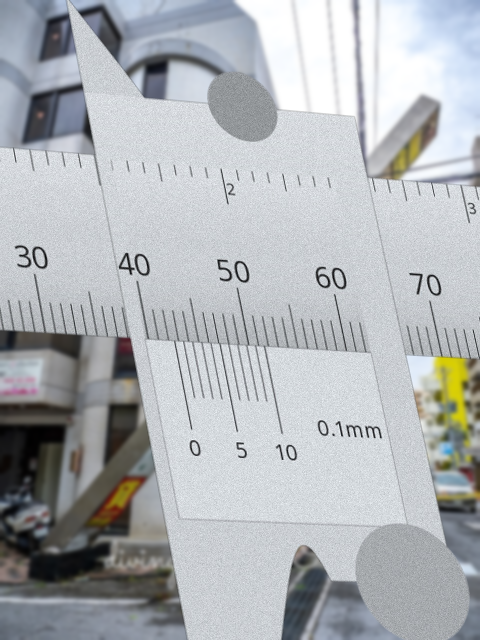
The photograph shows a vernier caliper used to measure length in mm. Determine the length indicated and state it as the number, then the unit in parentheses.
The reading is 42.6 (mm)
